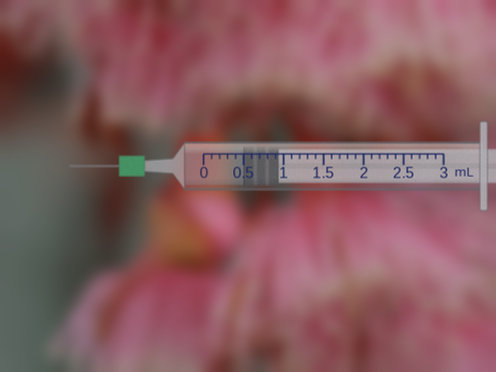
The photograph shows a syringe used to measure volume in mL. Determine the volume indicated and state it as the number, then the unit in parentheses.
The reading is 0.5 (mL)
